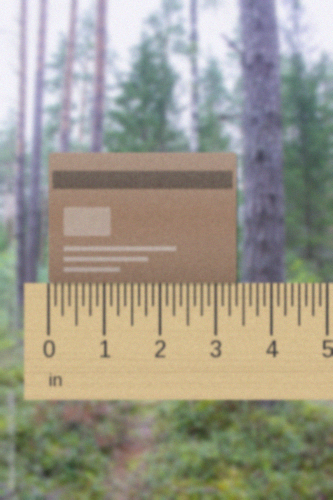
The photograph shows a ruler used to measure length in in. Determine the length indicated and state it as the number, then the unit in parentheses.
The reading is 3.375 (in)
